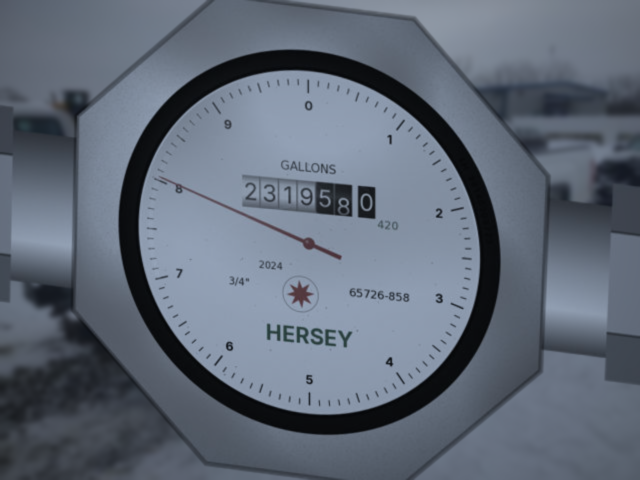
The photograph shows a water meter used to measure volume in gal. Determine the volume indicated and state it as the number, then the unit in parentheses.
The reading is 2319578.0 (gal)
